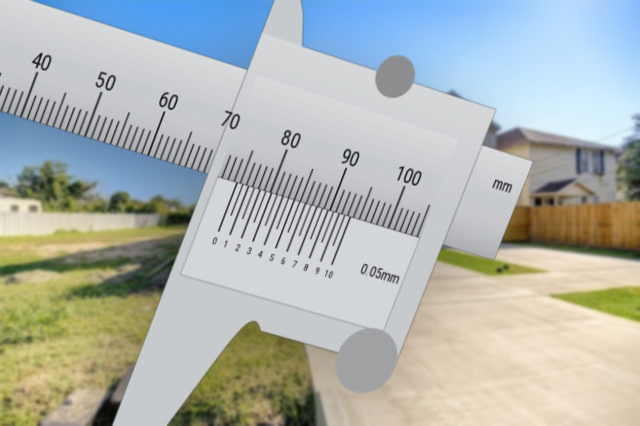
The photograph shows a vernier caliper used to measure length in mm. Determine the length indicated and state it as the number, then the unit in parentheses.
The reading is 74.5 (mm)
